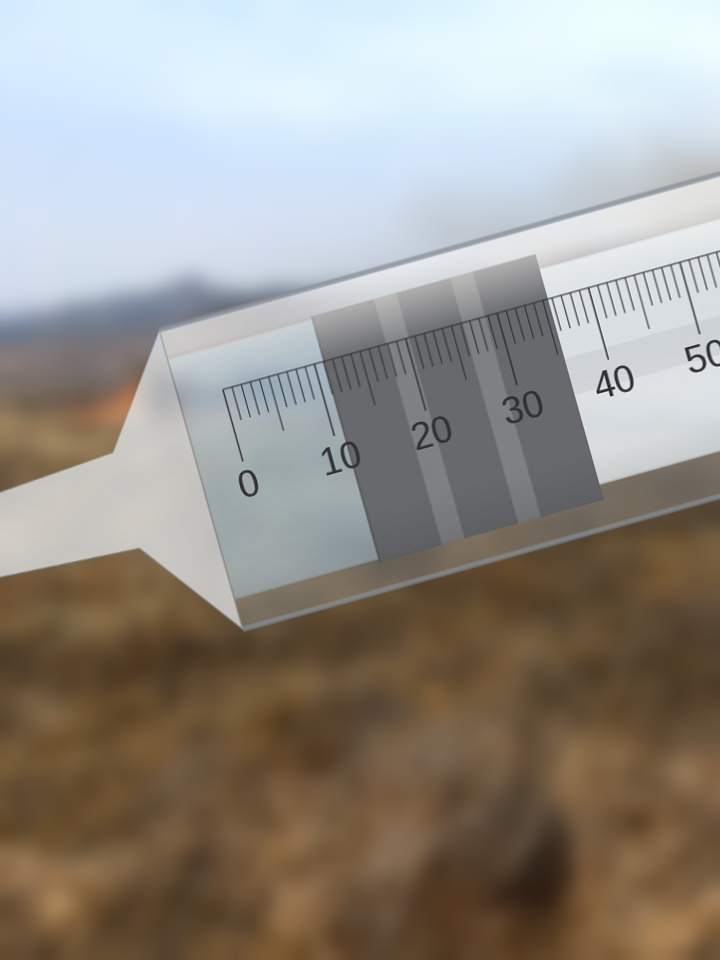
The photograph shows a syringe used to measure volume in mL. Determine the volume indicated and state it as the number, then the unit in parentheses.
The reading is 11 (mL)
